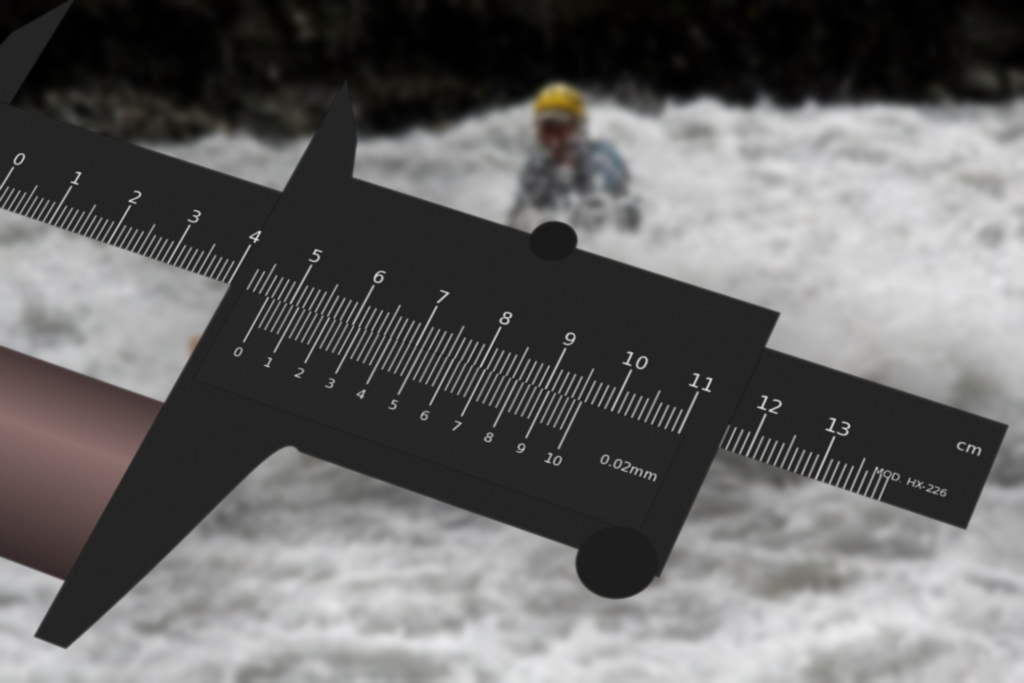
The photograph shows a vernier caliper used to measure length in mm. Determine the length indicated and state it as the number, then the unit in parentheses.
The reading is 46.5 (mm)
